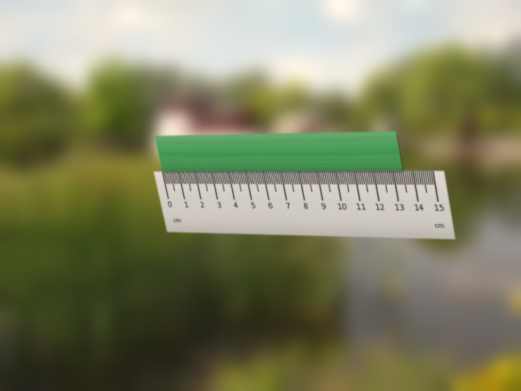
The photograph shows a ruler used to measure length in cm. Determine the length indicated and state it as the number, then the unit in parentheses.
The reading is 13.5 (cm)
